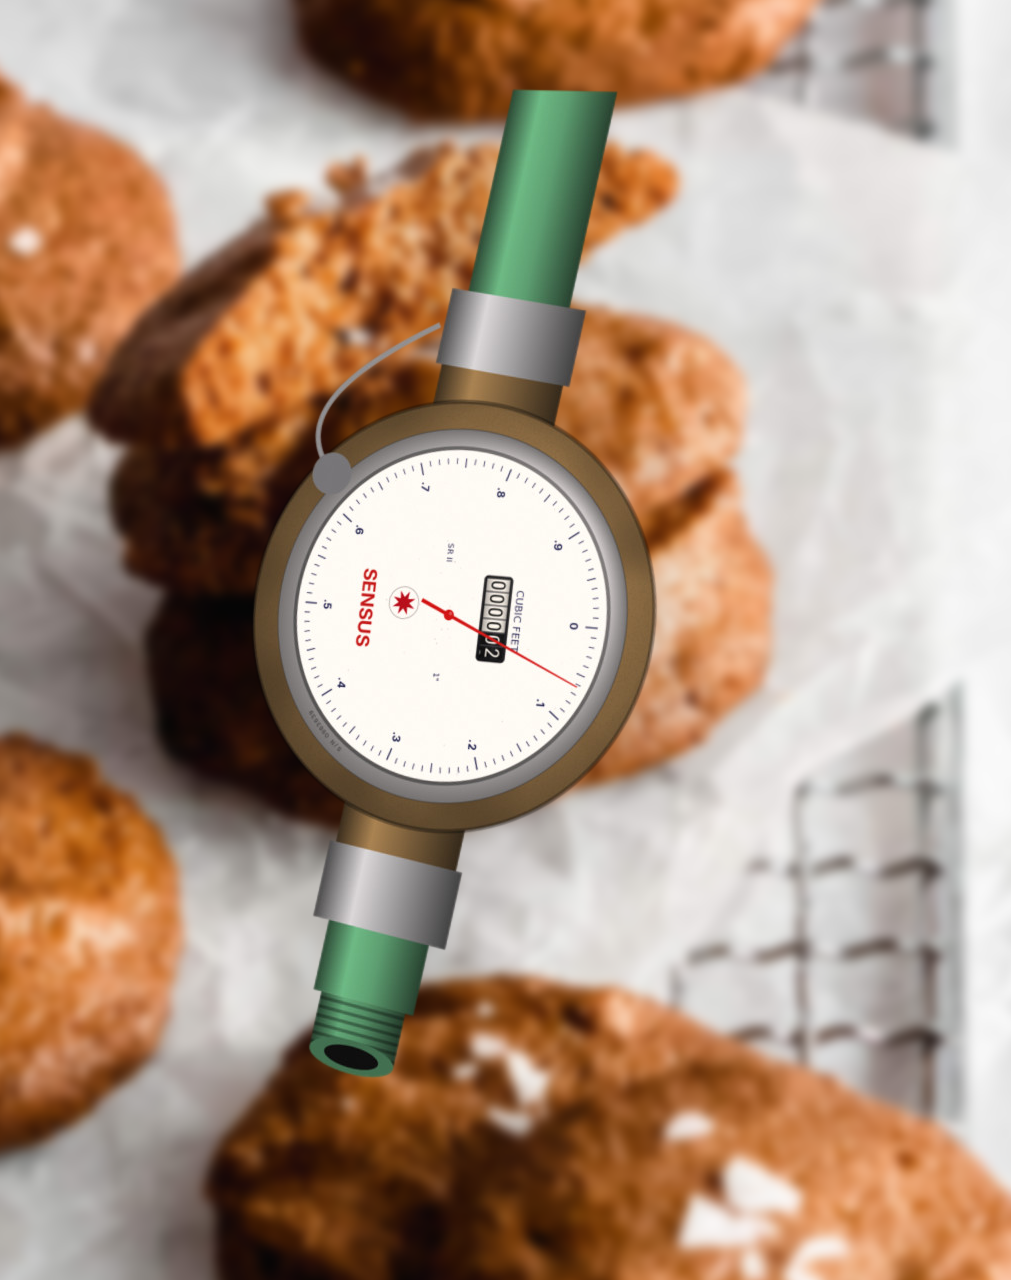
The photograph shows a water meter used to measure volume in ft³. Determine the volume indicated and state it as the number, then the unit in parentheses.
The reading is 2.06 (ft³)
